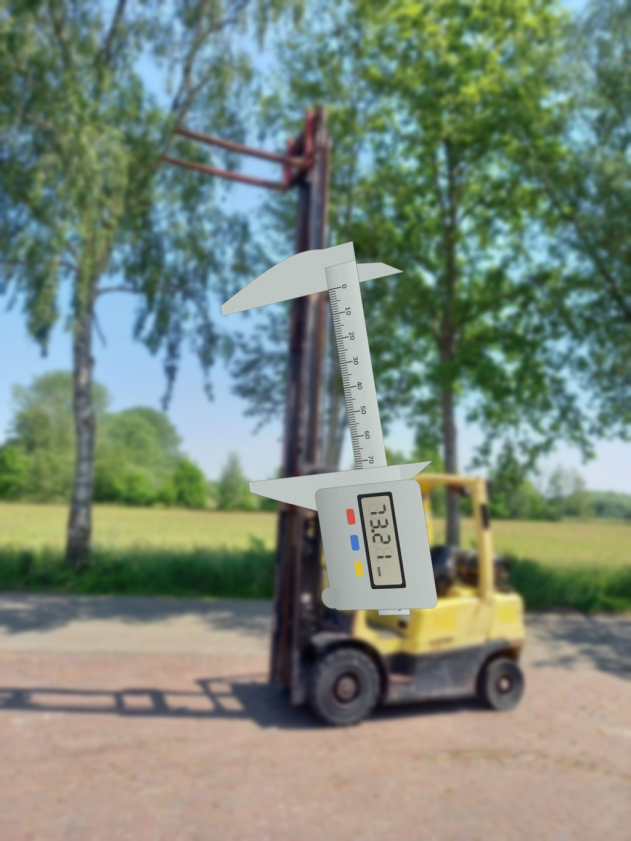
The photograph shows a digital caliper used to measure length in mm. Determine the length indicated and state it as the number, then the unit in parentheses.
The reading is 73.21 (mm)
